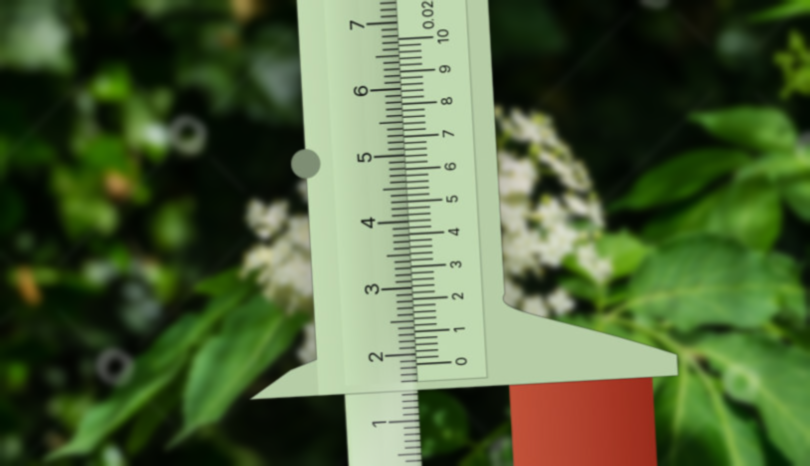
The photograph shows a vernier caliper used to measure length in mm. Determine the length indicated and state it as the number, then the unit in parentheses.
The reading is 18.5 (mm)
